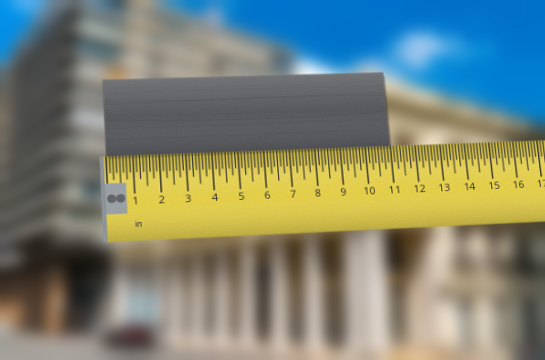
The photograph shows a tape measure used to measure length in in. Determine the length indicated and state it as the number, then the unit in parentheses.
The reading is 11 (in)
